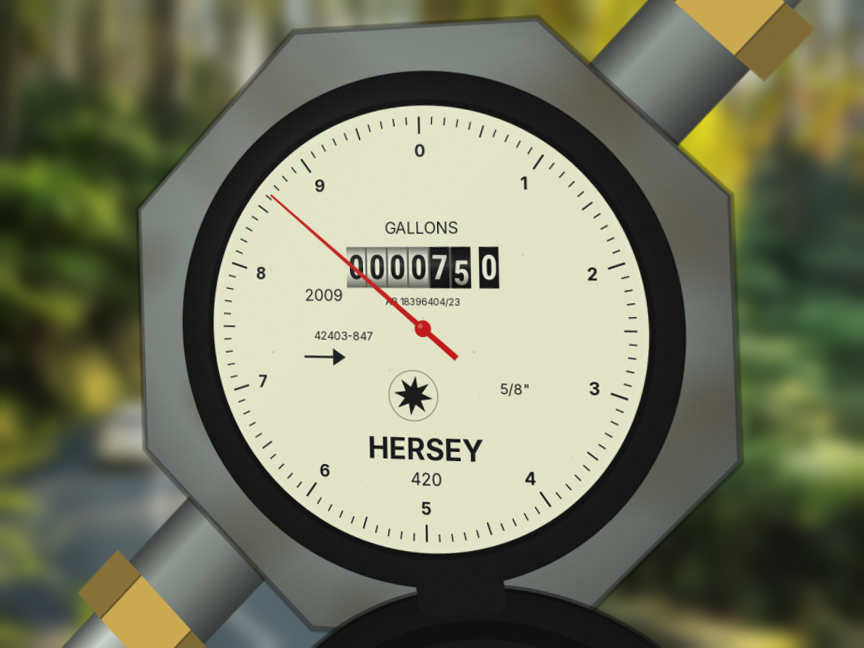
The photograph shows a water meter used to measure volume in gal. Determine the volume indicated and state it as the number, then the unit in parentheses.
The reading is 748.6 (gal)
